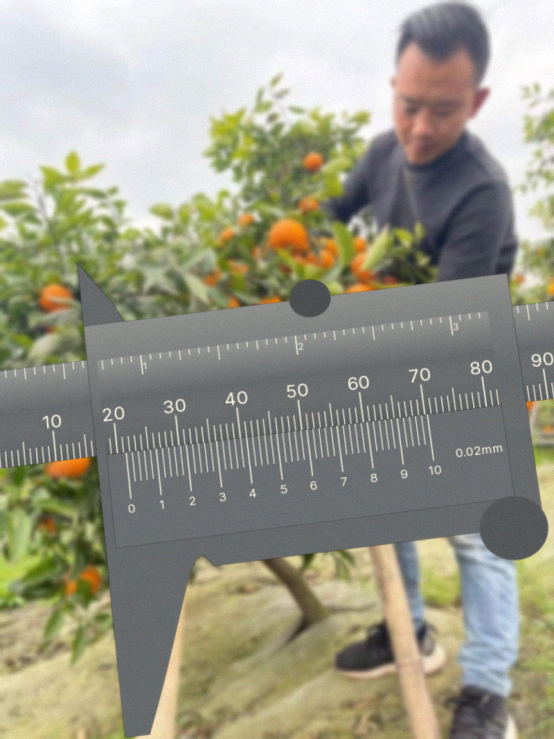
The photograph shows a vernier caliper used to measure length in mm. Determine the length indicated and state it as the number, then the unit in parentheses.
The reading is 21.4 (mm)
